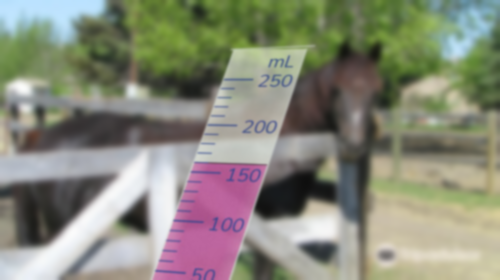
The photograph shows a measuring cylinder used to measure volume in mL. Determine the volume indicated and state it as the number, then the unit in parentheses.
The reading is 160 (mL)
